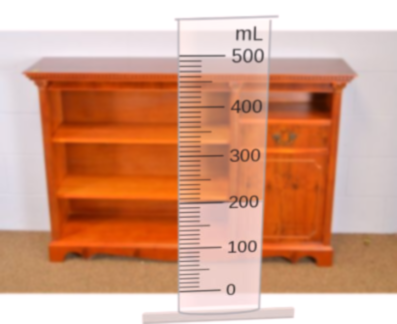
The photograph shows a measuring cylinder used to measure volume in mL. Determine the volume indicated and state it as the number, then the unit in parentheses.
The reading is 200 (mL)
